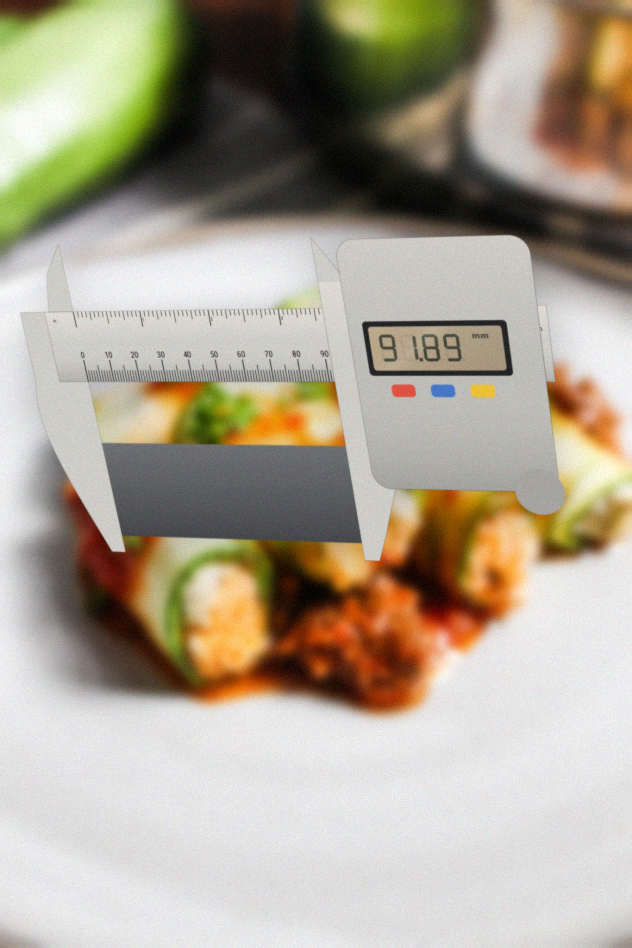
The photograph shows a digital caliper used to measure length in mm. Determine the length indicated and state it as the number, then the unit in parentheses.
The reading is 91.89 (mm)
